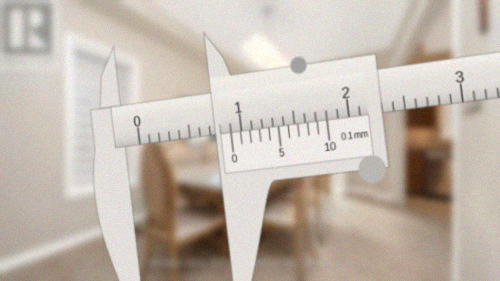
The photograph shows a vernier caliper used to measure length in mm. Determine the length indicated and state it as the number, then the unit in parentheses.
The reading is 9.0 (mm)
